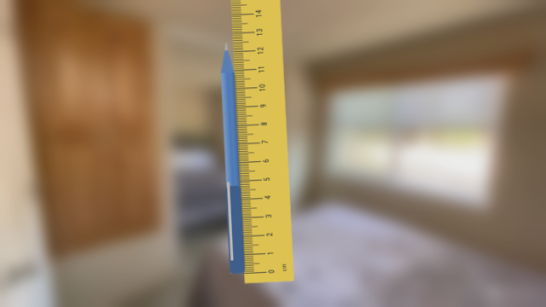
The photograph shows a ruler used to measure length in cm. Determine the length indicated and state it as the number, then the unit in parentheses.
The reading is 12.5 (cm)
